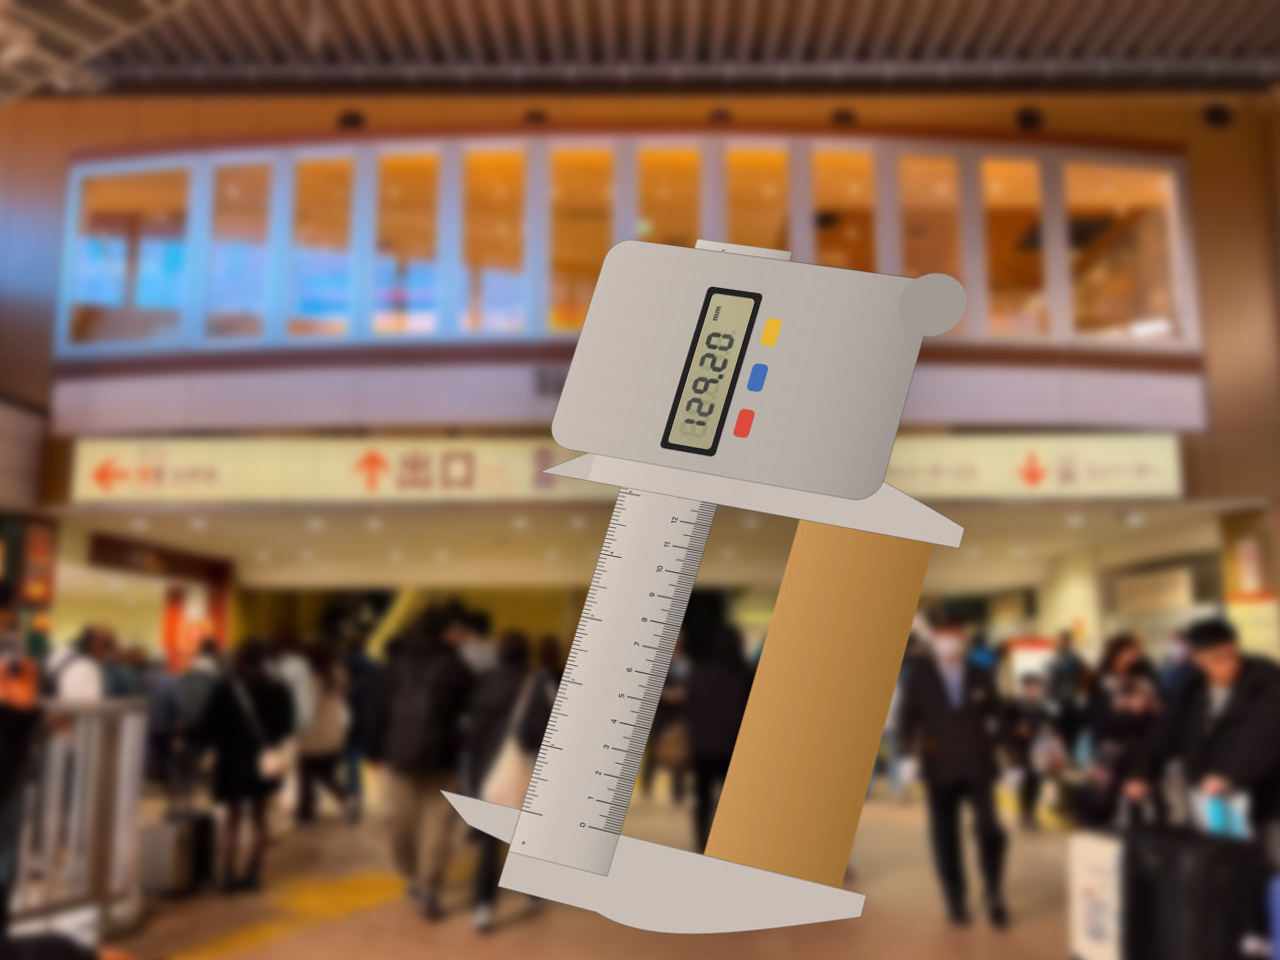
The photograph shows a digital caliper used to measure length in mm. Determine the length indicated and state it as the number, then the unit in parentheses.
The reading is 129.20 (mm)
